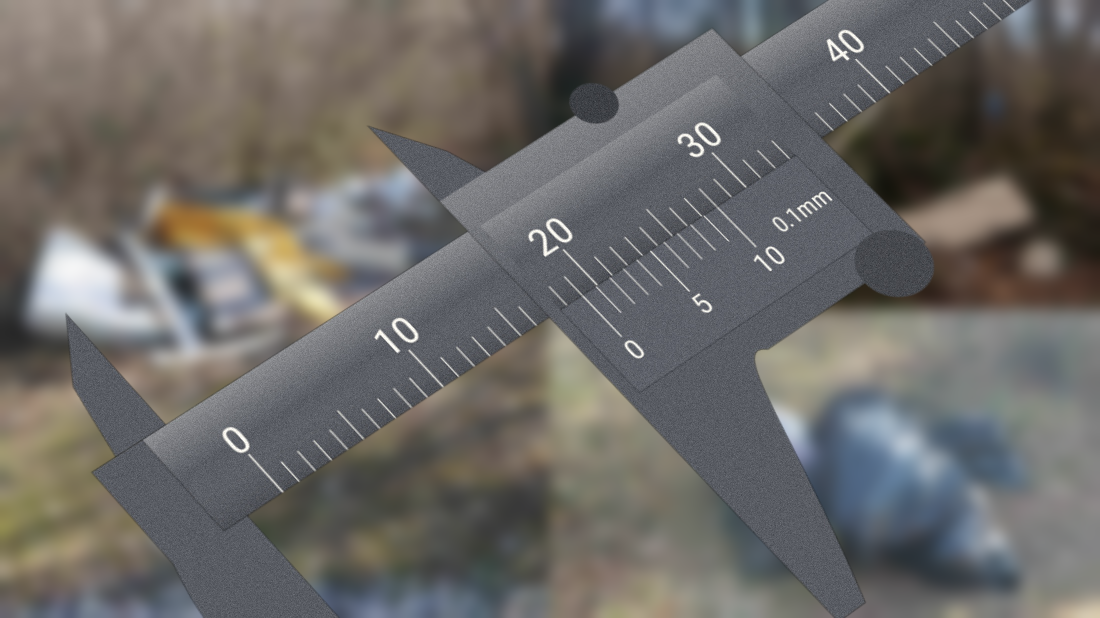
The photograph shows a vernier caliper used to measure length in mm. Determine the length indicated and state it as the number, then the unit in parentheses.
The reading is 19.0 (mm)
